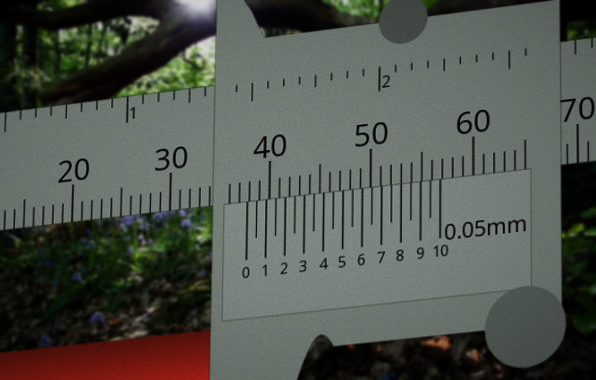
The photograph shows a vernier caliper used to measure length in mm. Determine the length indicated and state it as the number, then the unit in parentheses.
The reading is 37.8 (mm)
